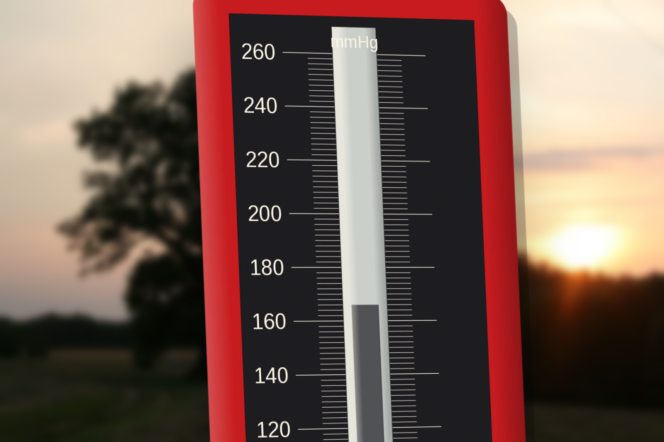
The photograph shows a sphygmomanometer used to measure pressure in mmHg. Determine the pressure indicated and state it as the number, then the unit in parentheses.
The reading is 166 (mmHg)
